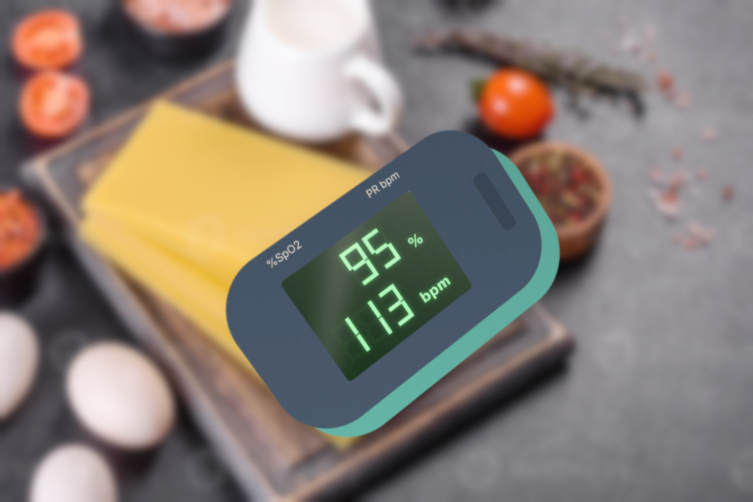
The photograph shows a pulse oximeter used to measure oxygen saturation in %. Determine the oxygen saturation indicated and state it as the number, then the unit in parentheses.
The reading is 95 (%)
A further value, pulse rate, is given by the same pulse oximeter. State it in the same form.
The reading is 113 (bpm)
